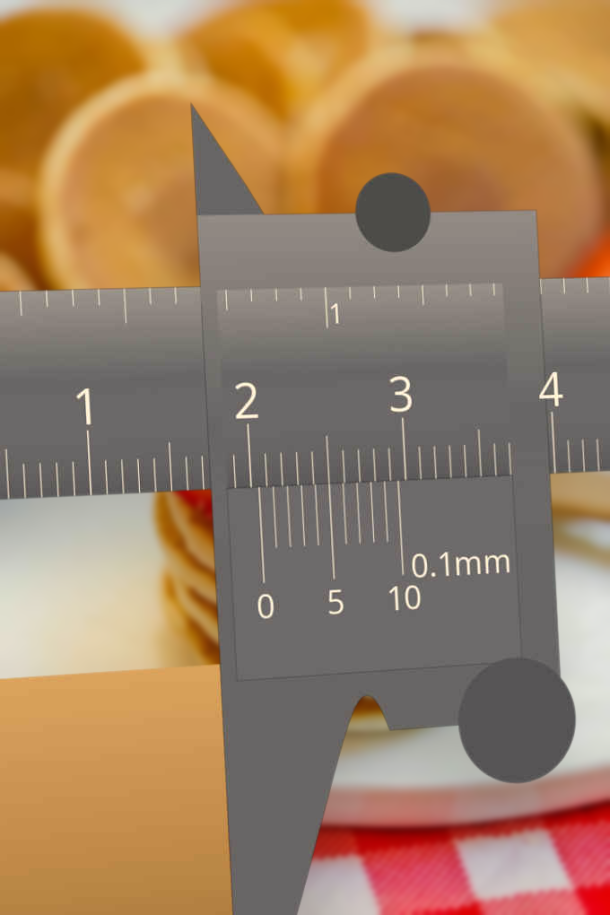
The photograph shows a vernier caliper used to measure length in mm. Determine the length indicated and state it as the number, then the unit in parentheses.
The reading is 20.5 (mm)
